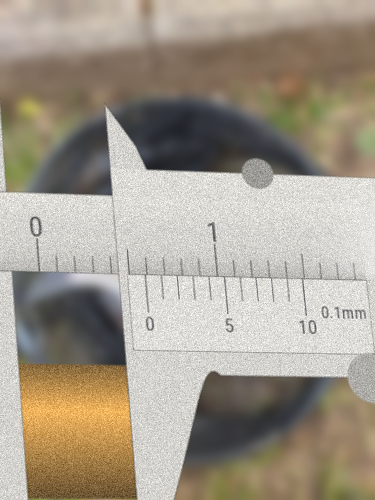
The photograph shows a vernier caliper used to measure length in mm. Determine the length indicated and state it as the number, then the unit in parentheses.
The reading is 5.9 (mm)
